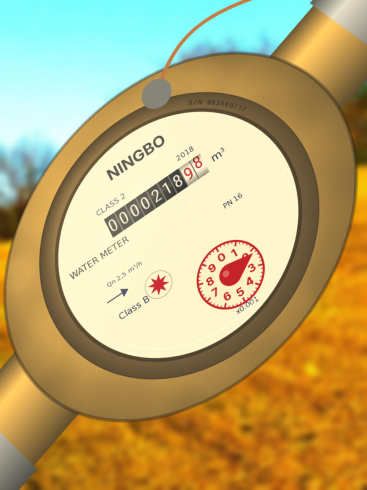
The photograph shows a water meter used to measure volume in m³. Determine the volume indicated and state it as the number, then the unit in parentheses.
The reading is 218.982 (m³)
